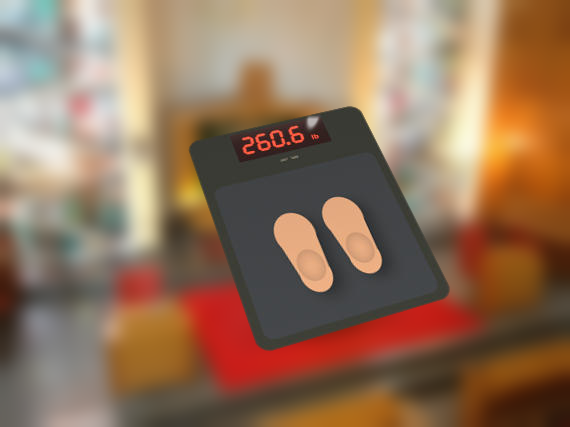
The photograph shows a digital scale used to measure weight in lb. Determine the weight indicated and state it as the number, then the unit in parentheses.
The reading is 260.6 (lb)
